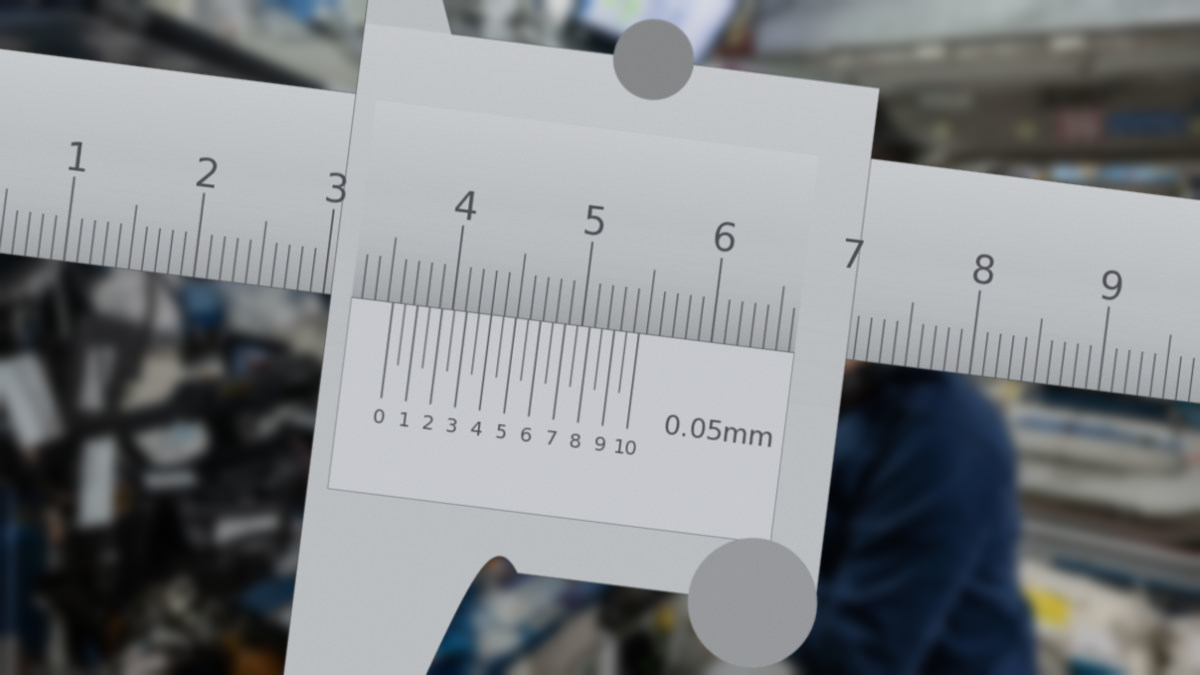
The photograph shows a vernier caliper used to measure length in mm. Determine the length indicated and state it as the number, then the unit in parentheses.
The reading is 35.4 (mm)
